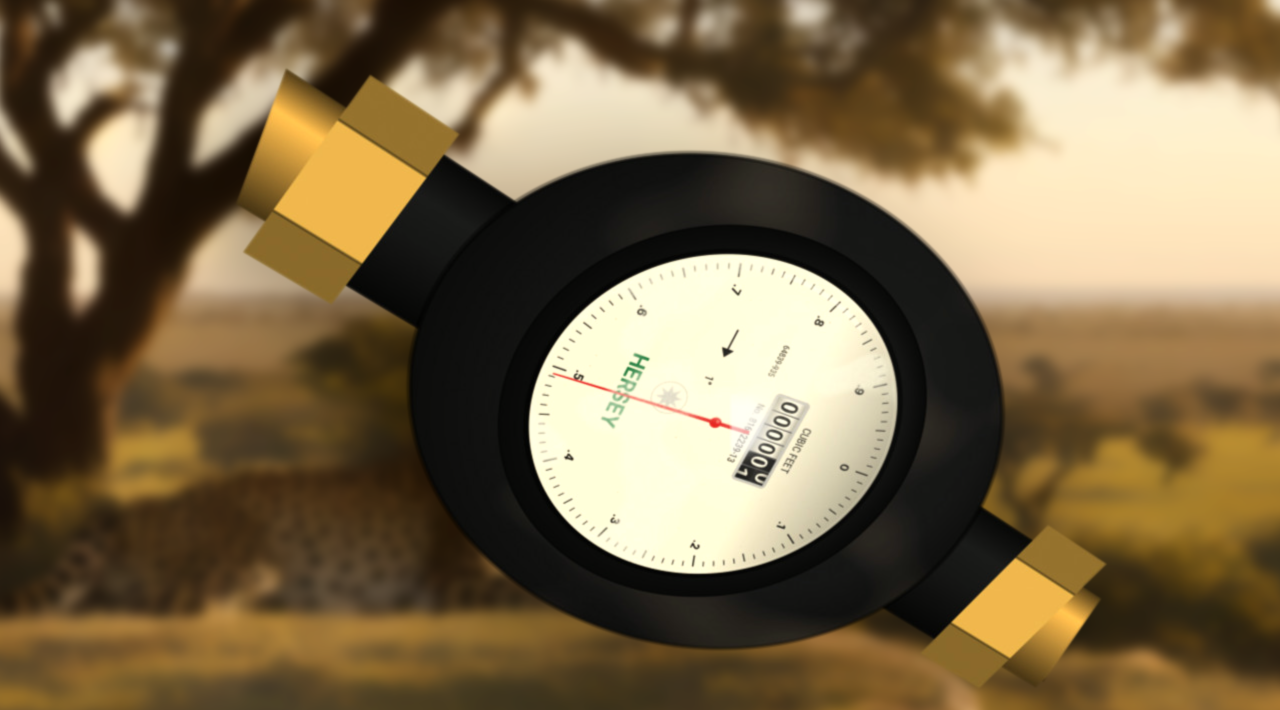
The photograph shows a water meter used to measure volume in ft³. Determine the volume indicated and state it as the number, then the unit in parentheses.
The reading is 0.49 (ft³)
